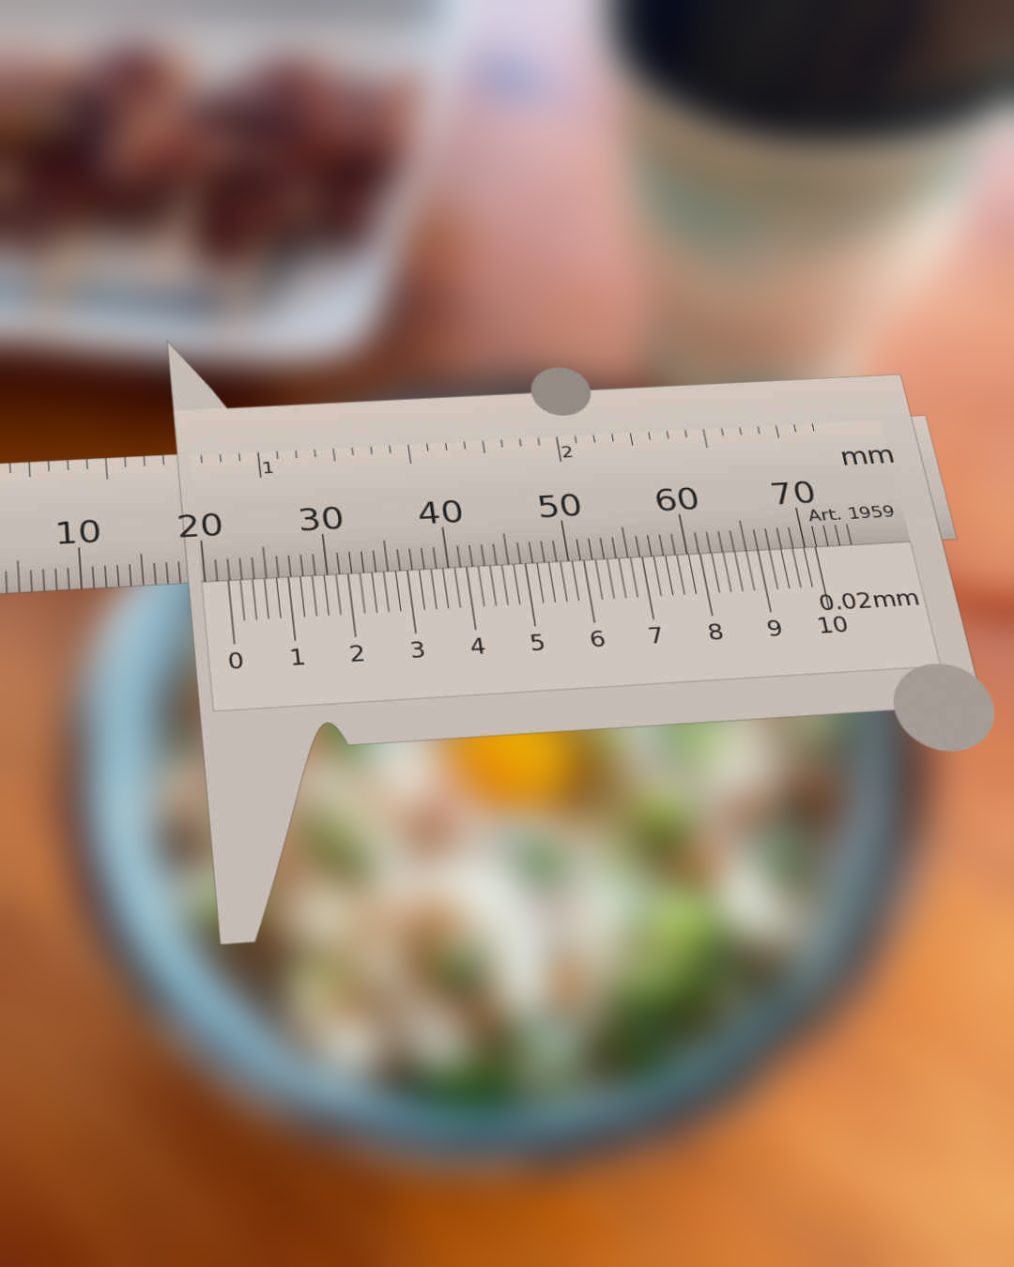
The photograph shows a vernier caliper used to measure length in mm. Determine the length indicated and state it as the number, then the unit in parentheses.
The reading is 21.9 (mm)
